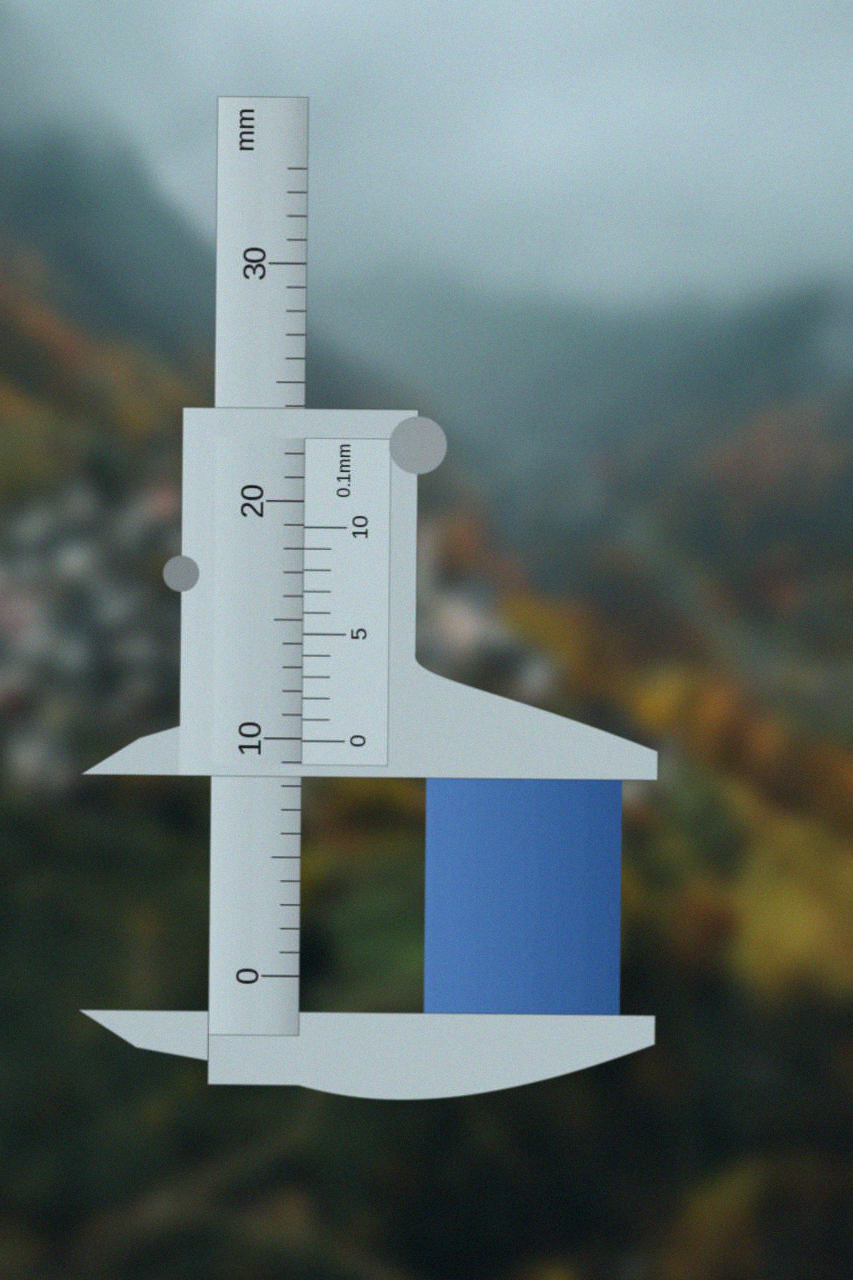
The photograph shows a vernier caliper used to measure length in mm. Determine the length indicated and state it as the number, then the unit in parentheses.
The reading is 9.9 (mm)
